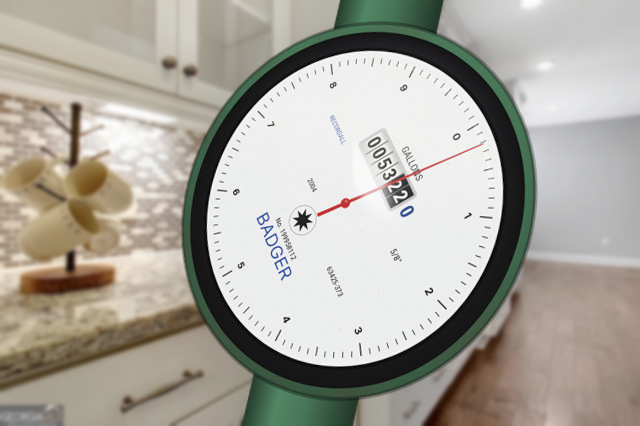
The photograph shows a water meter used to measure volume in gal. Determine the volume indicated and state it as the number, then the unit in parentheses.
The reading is 53220.2 (gal)
